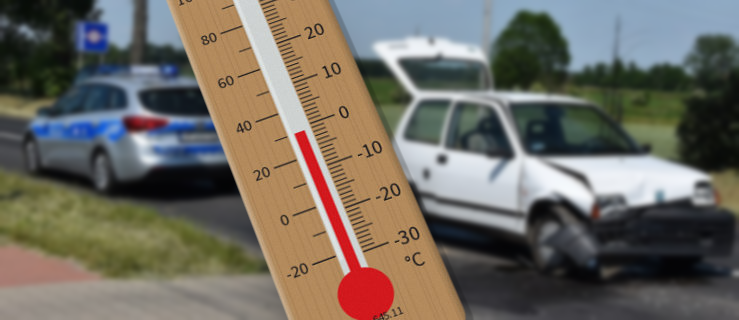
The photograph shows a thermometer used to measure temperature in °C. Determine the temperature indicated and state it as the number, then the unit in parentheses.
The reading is -1 (°C)
